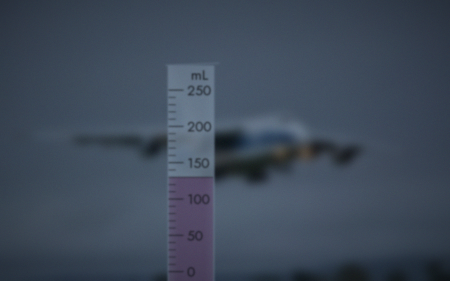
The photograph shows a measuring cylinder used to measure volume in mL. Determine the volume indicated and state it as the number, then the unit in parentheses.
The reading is 130 (mL)
